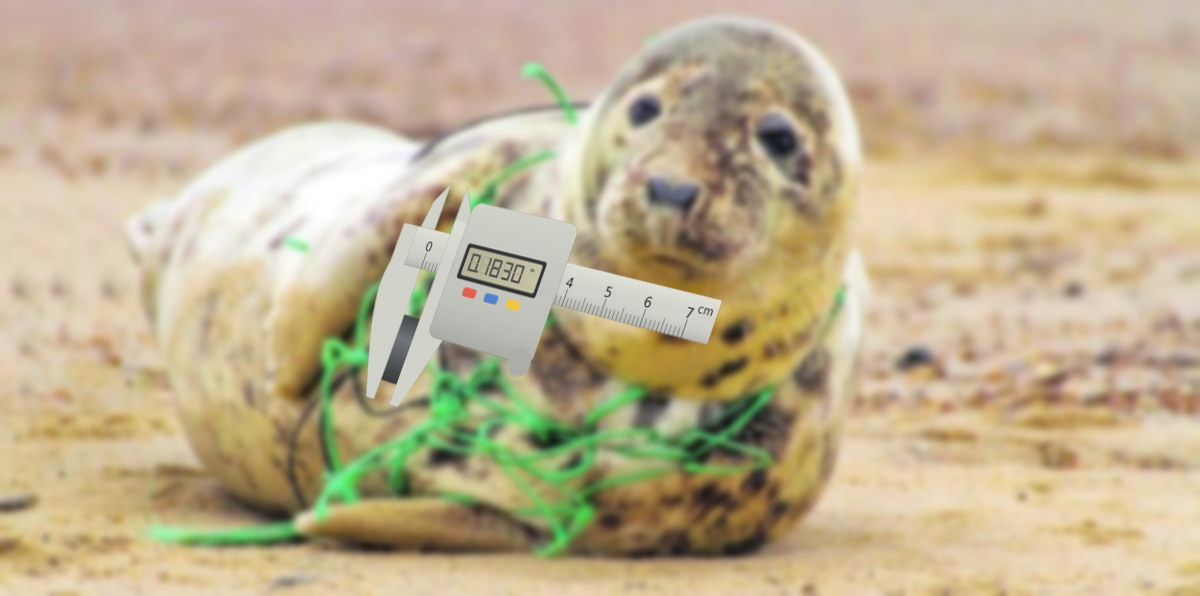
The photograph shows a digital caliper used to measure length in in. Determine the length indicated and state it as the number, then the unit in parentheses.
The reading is 0.1830 (in)
